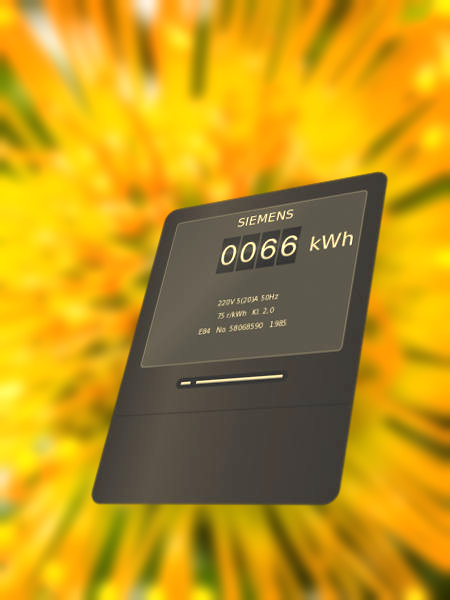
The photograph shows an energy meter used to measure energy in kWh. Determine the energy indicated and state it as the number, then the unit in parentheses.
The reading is 66 (kWh)
